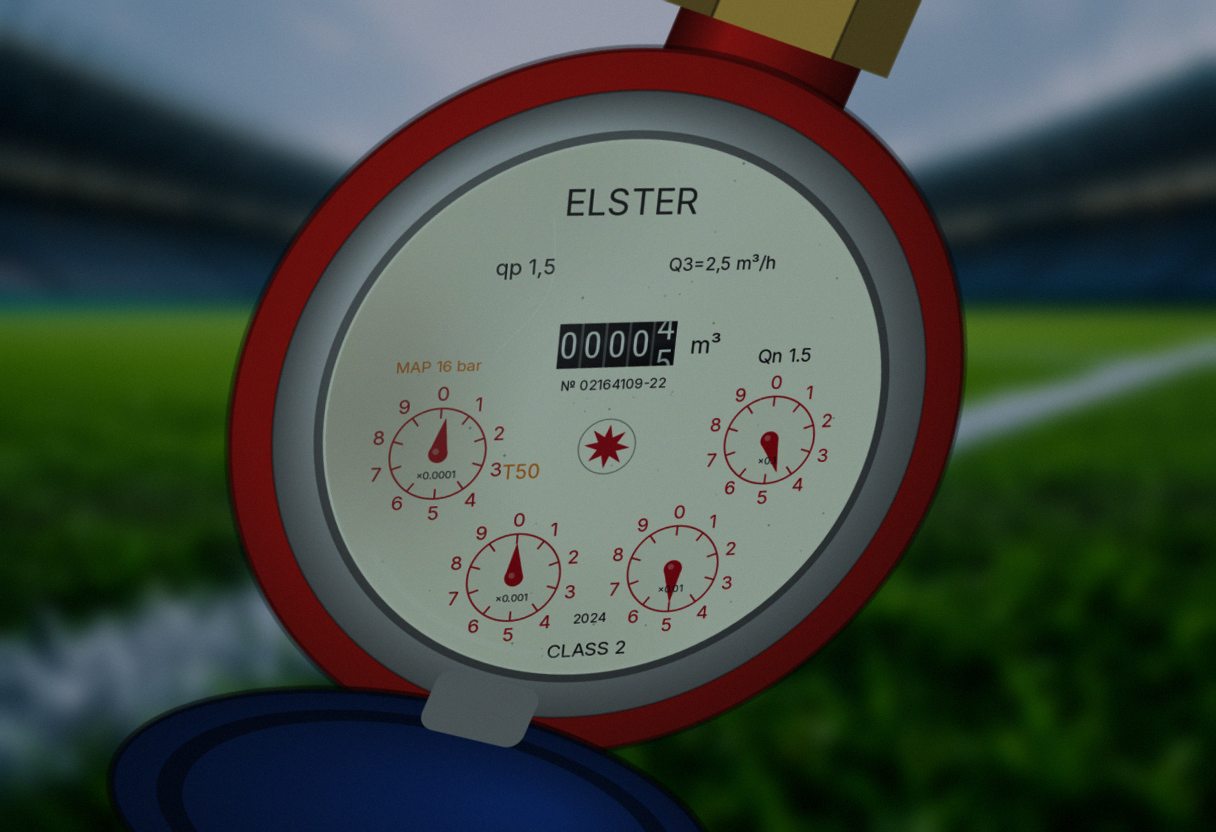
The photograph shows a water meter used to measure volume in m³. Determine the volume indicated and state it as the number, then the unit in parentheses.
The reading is 4.4500 (m³)
